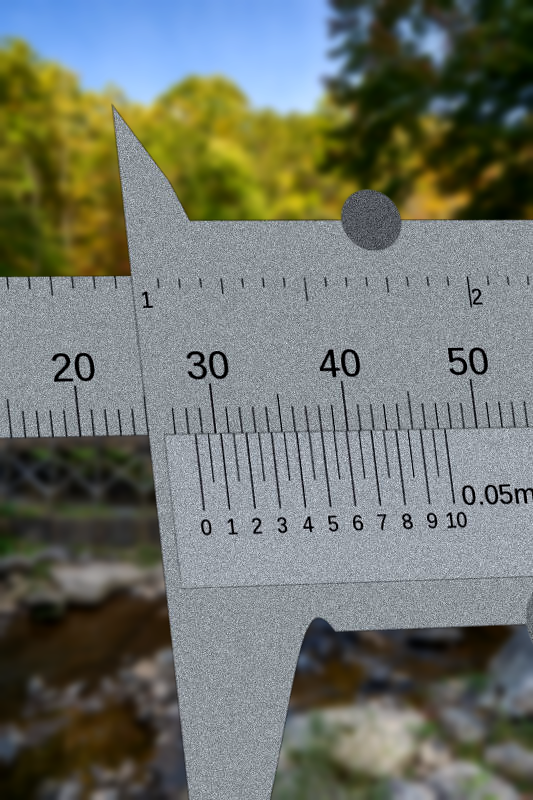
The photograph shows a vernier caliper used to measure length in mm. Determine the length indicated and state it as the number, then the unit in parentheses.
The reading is 28.5 (mm)
